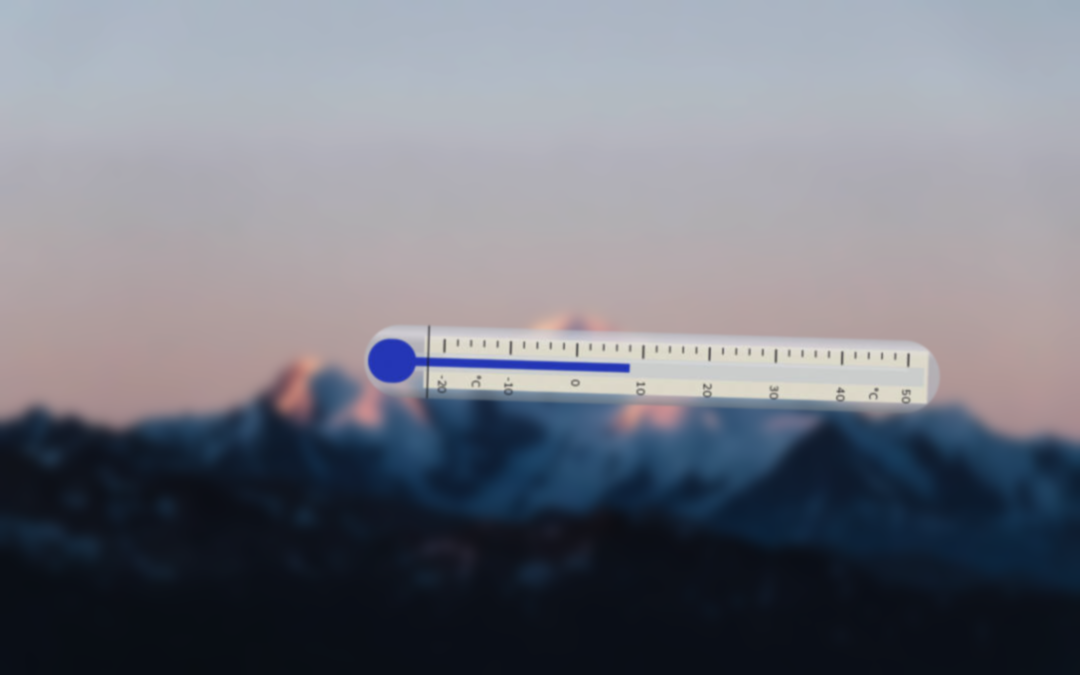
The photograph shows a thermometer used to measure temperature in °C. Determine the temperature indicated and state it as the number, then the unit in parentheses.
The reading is 8 (°C)
